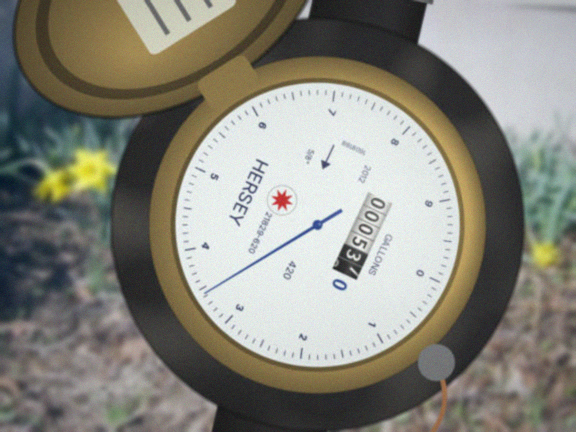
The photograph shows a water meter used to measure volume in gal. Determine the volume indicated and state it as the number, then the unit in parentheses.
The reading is 5373.4 (gal)
